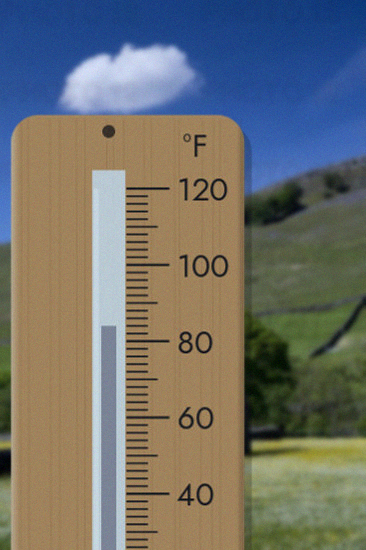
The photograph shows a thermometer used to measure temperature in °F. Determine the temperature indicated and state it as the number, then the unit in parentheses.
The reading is 84 (°F)
